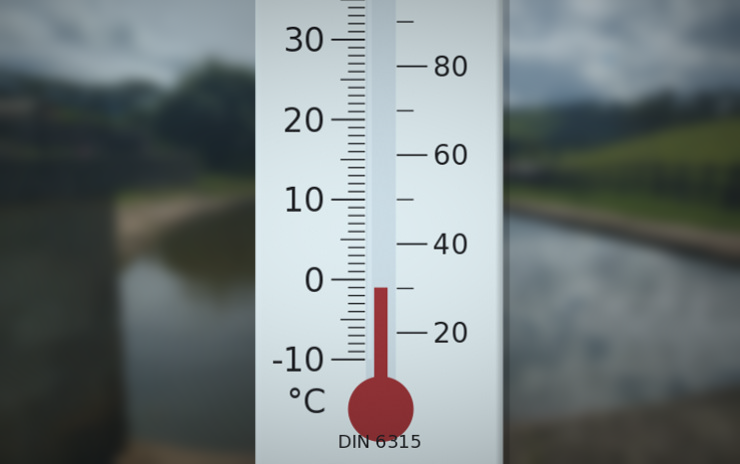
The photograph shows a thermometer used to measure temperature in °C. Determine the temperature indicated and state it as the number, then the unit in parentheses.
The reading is -1 (°C)
